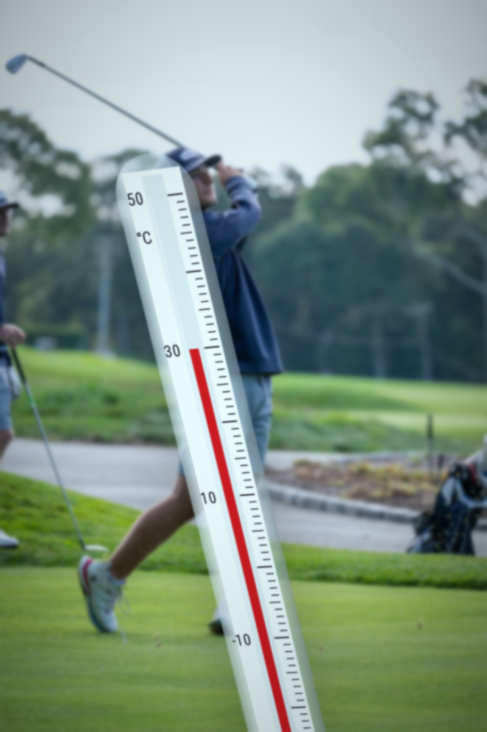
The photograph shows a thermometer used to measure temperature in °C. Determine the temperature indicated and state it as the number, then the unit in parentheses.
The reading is 30 (°C)
